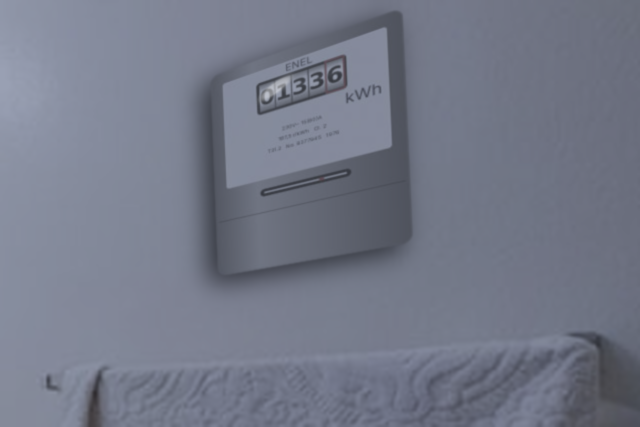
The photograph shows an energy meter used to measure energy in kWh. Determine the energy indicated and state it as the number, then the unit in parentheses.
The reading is 133.6 (kWh)
